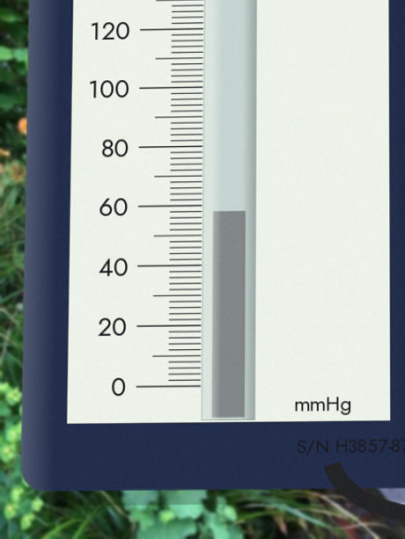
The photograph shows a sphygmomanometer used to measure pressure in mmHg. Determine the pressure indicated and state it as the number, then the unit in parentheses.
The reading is 58 (mmHg)
